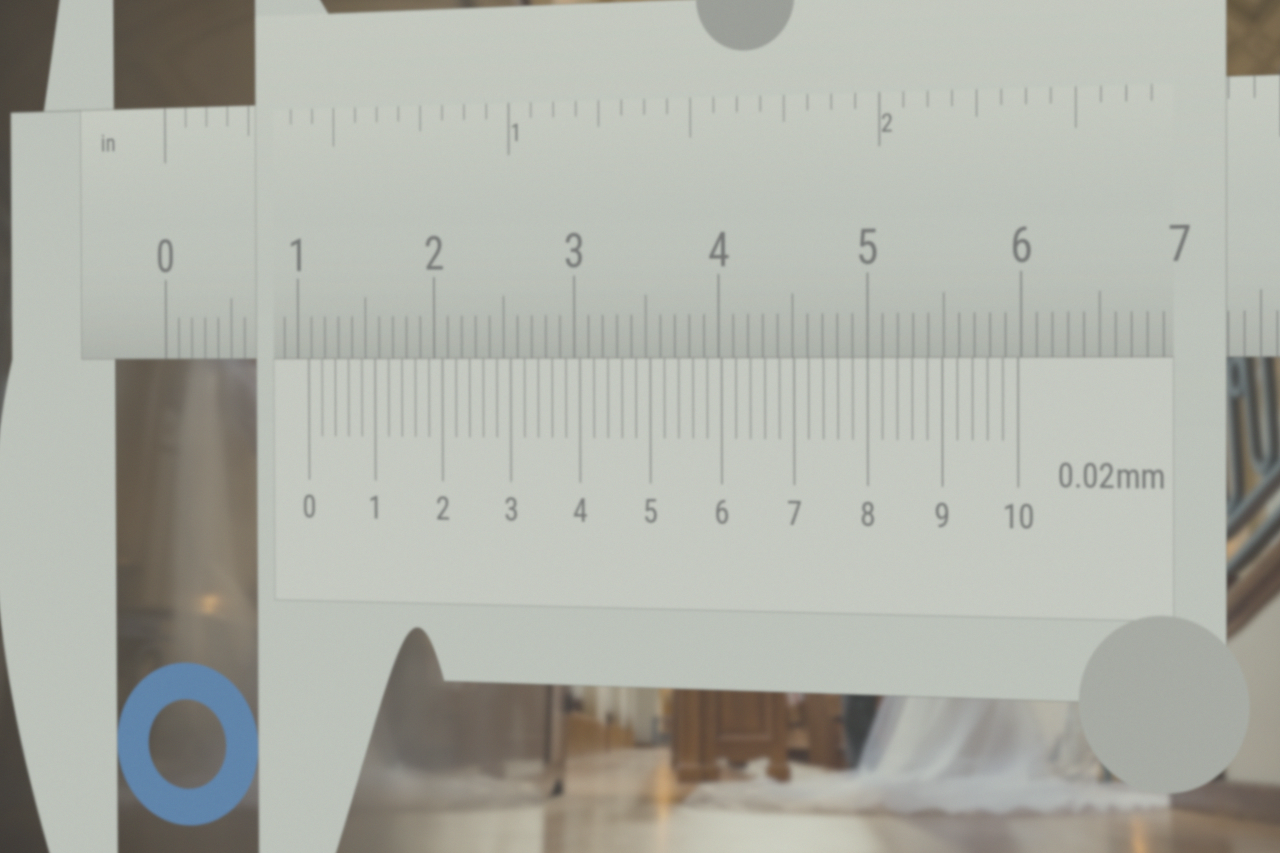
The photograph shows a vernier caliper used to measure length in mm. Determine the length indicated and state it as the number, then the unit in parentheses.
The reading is 10.8 (mm)
